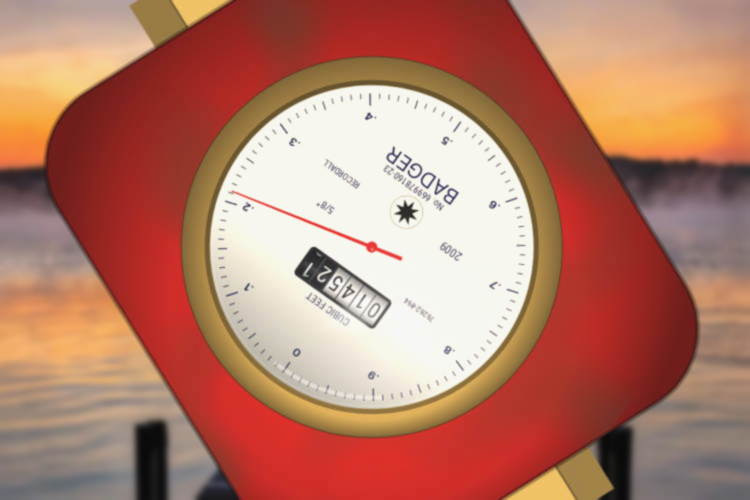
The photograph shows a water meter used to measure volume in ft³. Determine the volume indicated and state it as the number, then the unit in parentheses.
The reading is 14521.21 (ft³)
